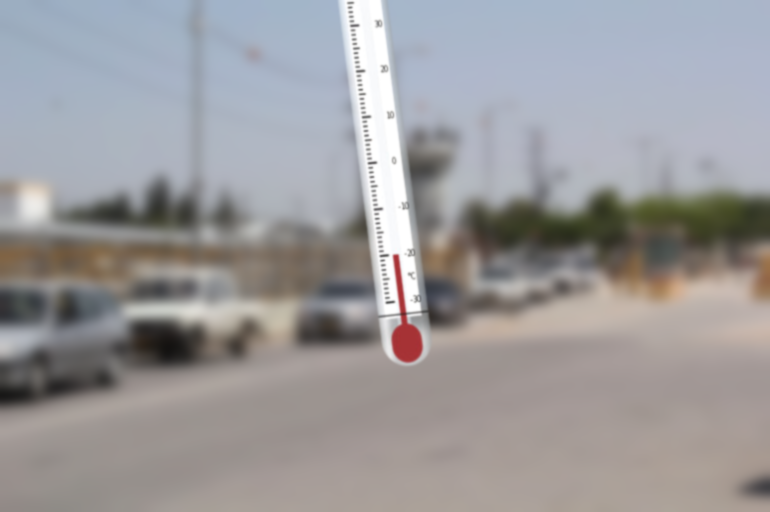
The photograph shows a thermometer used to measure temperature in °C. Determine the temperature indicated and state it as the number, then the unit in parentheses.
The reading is -20 (°C)
